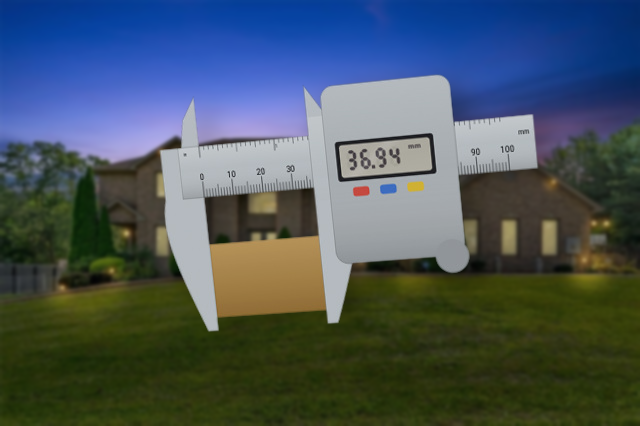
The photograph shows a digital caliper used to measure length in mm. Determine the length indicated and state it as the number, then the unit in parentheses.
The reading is 36.94 (mm)
